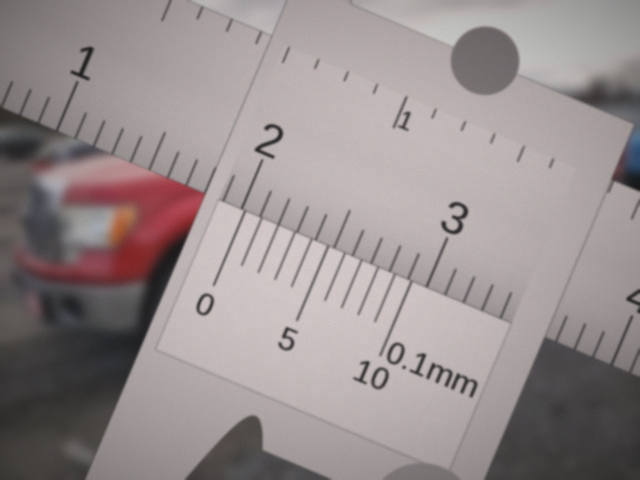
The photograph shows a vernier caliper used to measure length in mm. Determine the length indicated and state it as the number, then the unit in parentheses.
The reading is 20.2 (mm)
